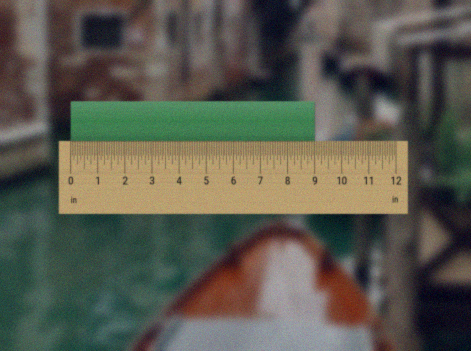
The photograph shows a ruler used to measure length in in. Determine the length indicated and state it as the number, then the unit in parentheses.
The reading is 9 (in)
